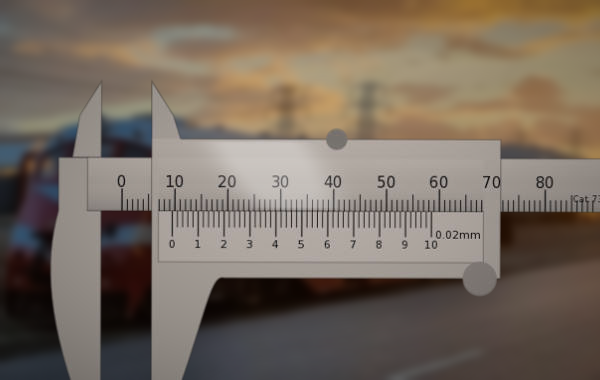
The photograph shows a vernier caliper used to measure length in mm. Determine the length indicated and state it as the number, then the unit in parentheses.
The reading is 9.5 (mm)
